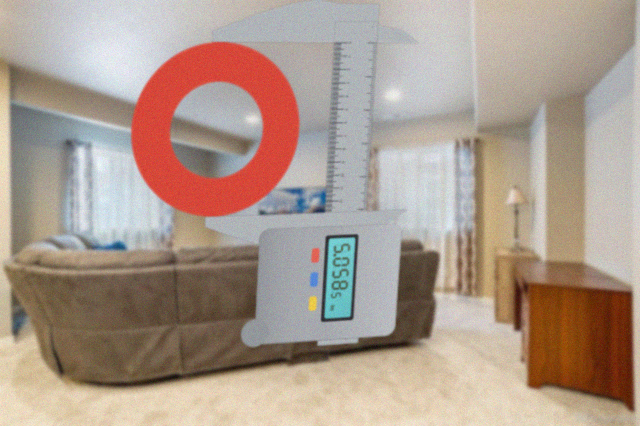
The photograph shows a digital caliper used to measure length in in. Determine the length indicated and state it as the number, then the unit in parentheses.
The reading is 5.0585 (in)
